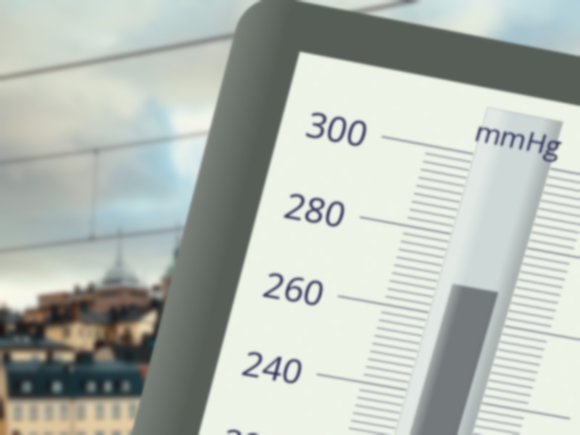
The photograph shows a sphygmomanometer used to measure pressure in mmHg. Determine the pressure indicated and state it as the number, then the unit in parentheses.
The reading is 268 (mmHg)
